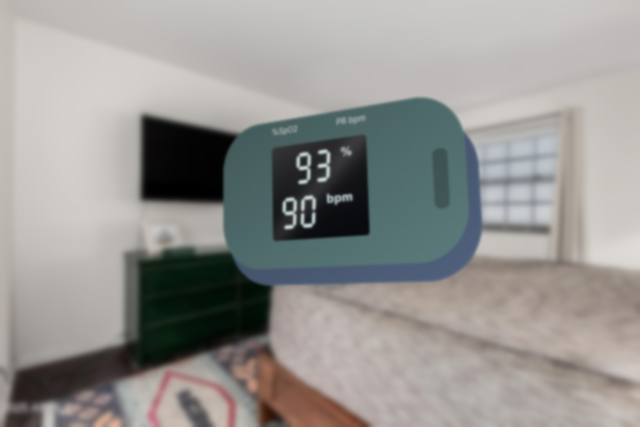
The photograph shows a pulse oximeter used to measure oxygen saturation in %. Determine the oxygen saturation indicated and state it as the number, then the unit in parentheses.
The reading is 93 (%)
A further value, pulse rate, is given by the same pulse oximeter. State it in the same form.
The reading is 90 (bpm)
